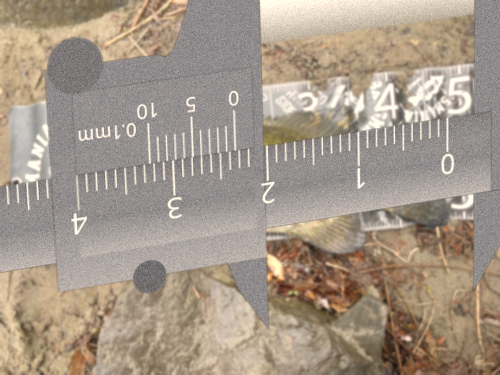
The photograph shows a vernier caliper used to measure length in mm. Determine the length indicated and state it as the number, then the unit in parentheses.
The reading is 23.4 (mm)
